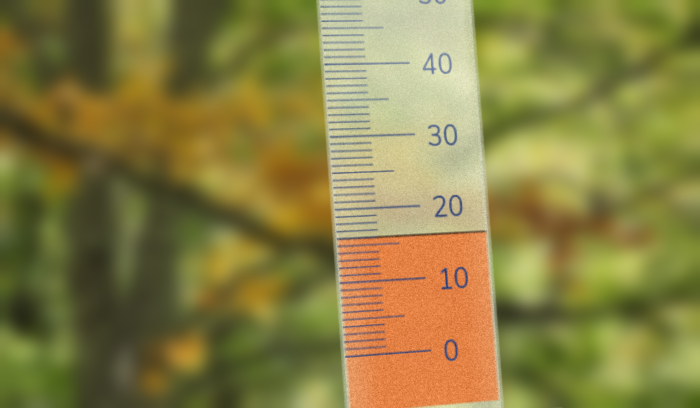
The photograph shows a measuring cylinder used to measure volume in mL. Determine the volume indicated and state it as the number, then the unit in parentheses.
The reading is 16 (mL)
